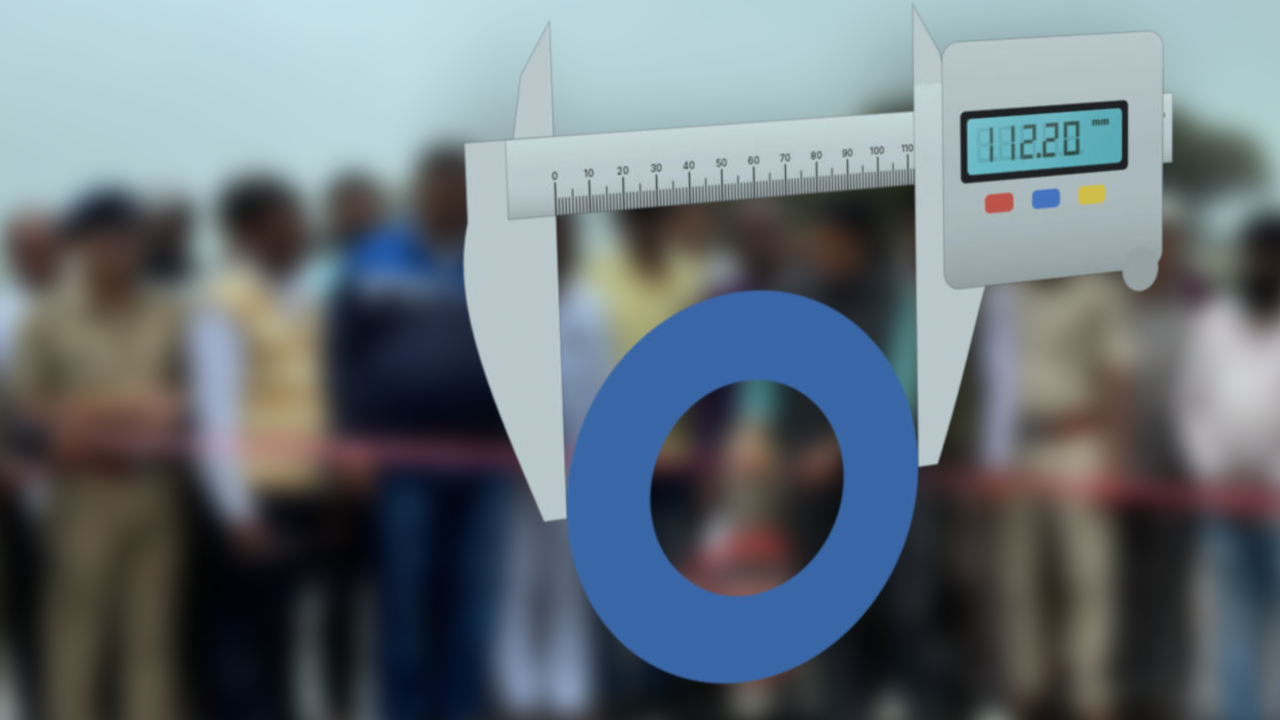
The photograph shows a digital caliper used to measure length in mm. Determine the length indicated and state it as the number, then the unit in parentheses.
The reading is 112.20 (mm)
